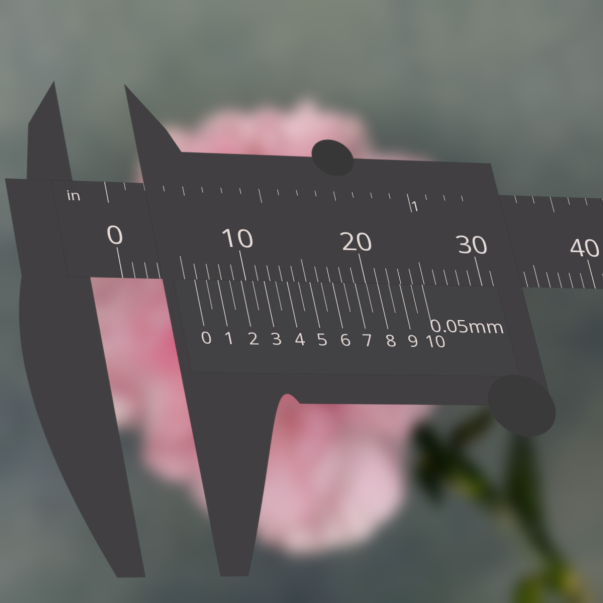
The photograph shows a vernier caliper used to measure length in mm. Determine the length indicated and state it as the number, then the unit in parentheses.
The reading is 5.8 (mm)
